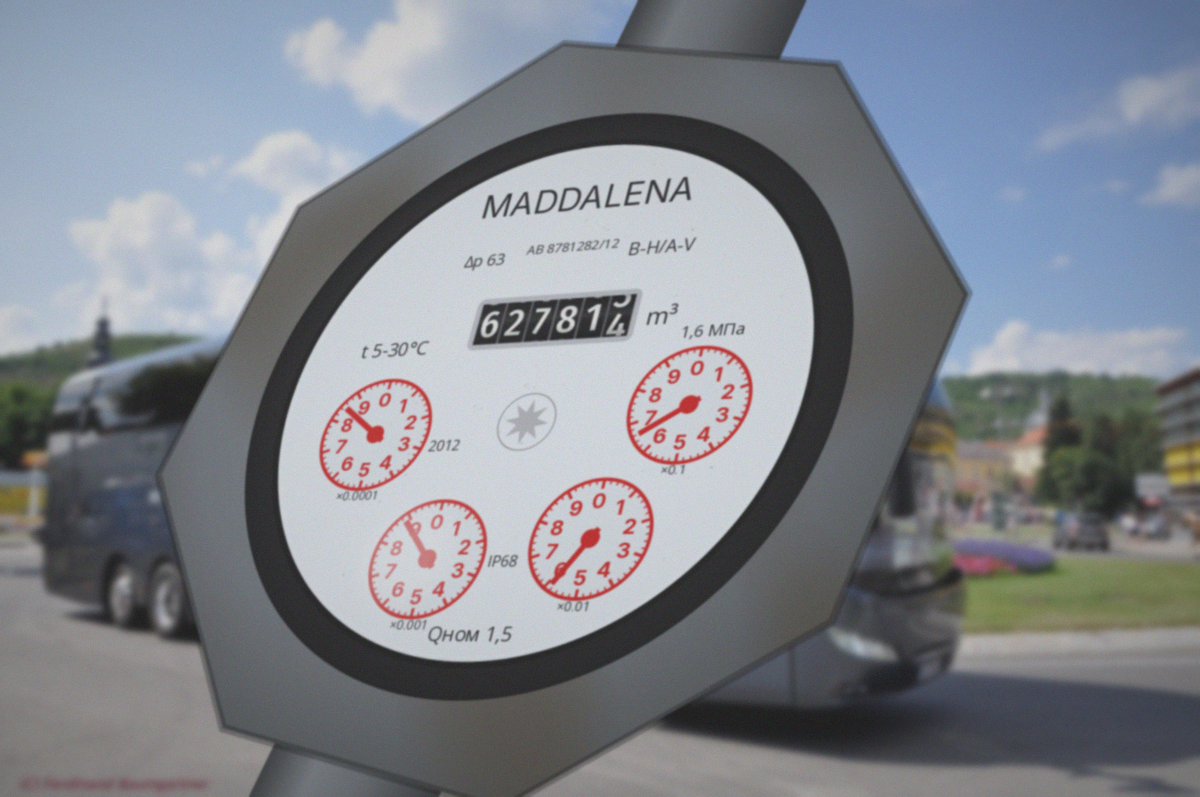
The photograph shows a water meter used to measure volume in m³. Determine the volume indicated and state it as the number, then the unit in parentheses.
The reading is 627813.6588 (m³)
